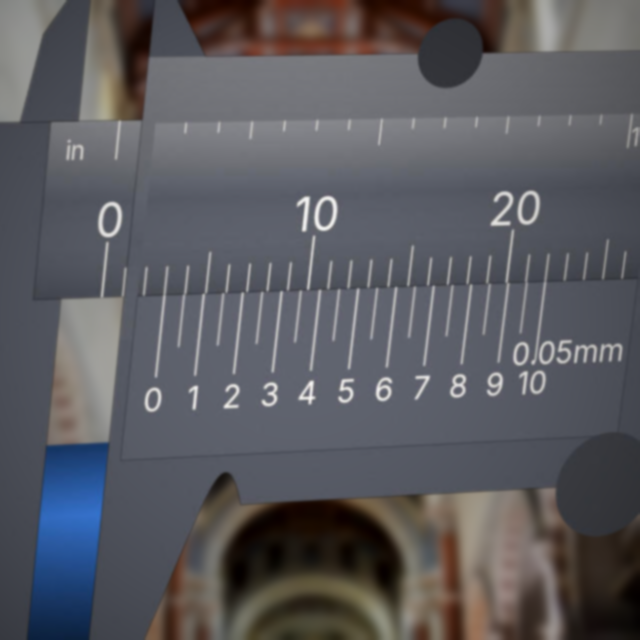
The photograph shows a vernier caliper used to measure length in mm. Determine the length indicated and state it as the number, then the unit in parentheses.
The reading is 3.0 (mm)
